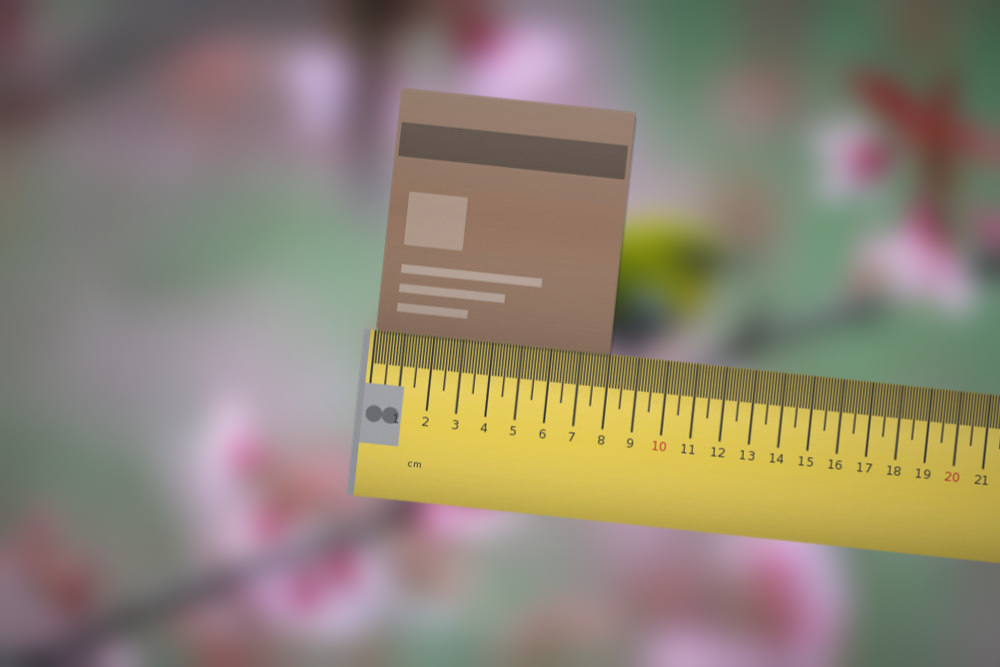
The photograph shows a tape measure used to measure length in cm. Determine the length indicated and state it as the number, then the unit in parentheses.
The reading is 8 (cm)
